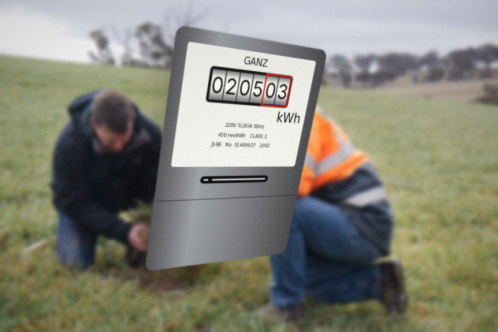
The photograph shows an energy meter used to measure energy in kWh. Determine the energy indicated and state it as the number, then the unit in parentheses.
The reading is 205.03 (kWh)
